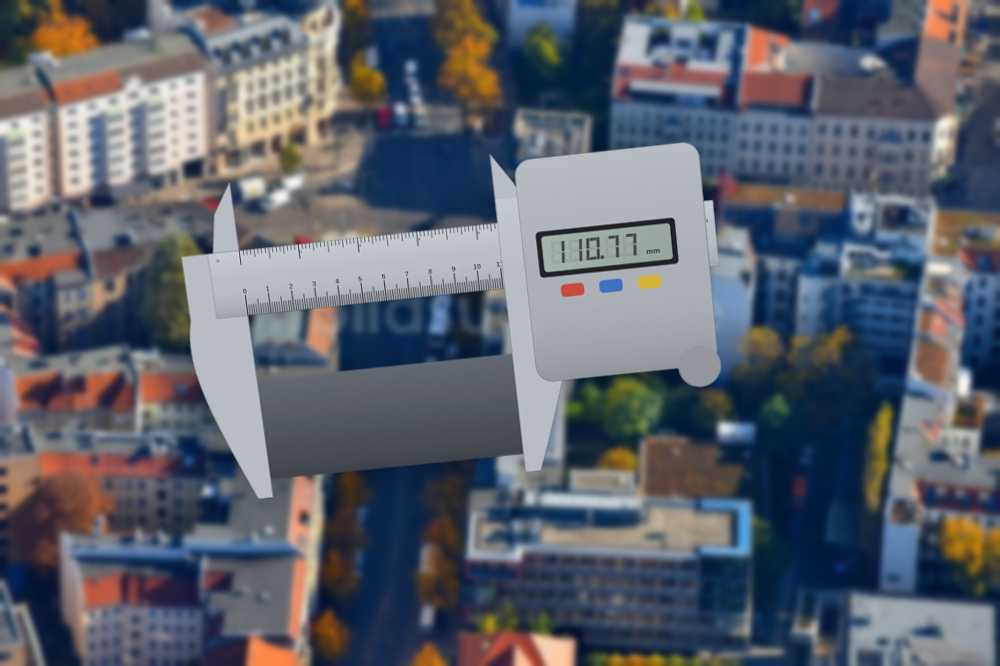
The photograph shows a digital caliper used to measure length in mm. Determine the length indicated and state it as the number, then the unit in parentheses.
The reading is 110.77 (mm)
